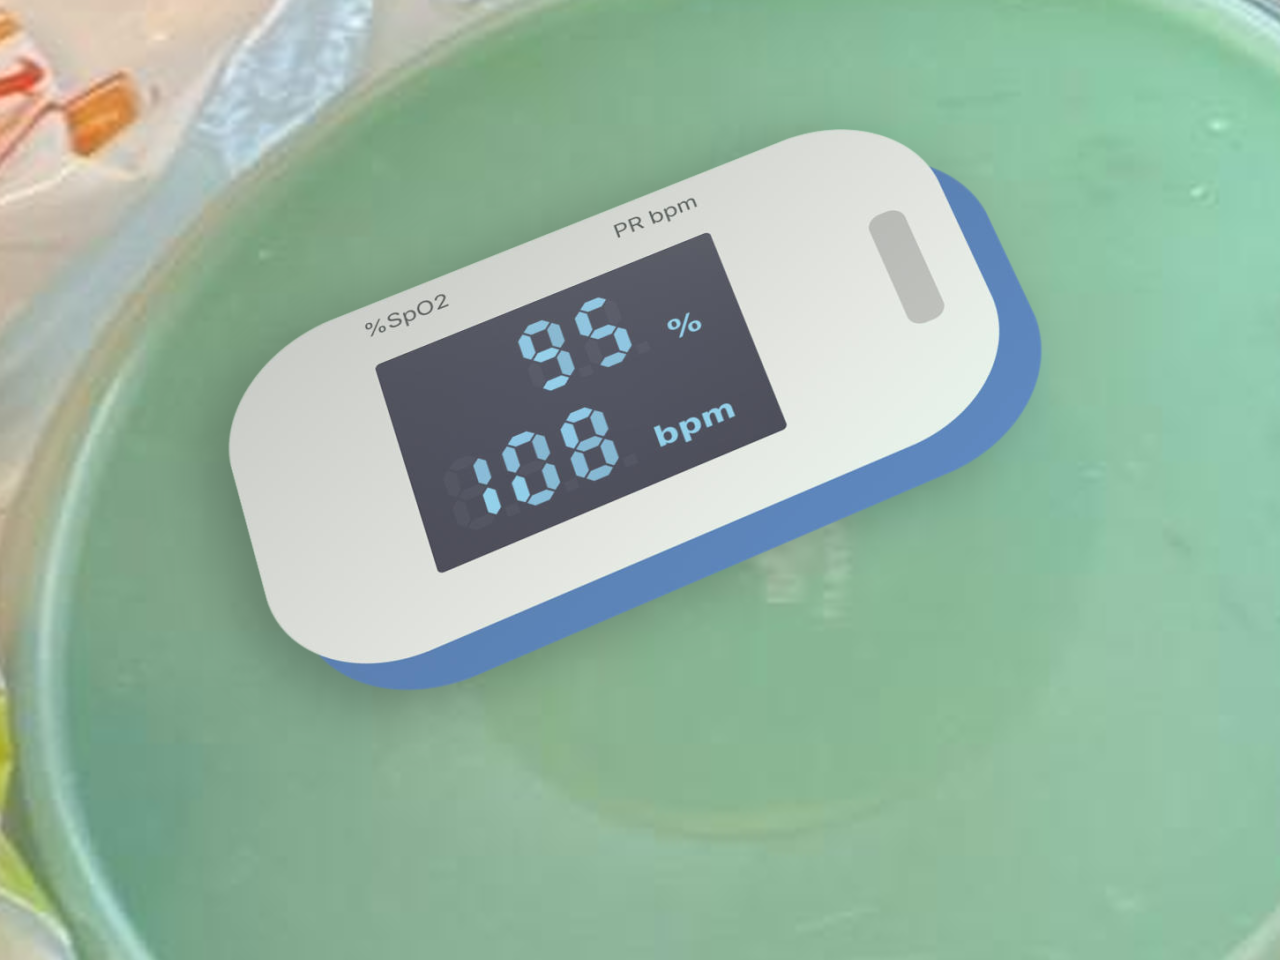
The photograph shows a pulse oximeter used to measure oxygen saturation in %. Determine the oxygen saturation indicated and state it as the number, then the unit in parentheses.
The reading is 95 (%)
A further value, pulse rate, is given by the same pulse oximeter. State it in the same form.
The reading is 108 (bpm)
